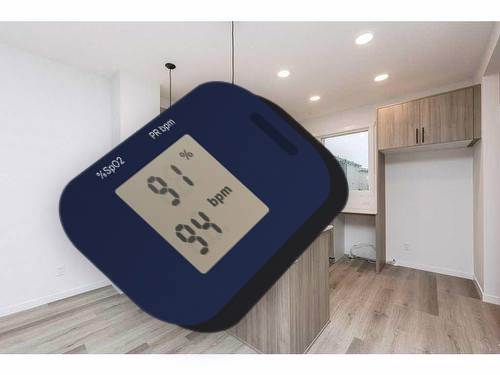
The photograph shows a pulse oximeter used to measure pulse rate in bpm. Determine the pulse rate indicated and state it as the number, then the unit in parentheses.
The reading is 94 (bpm)
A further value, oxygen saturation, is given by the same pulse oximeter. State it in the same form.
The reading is 91 (%)
